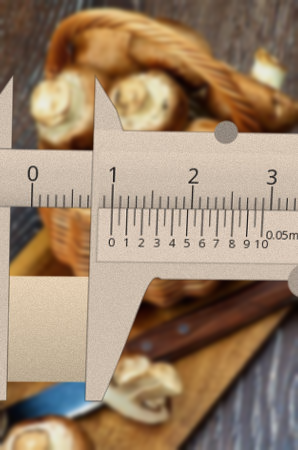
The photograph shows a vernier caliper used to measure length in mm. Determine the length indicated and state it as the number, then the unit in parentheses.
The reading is 10.0 (mm)
